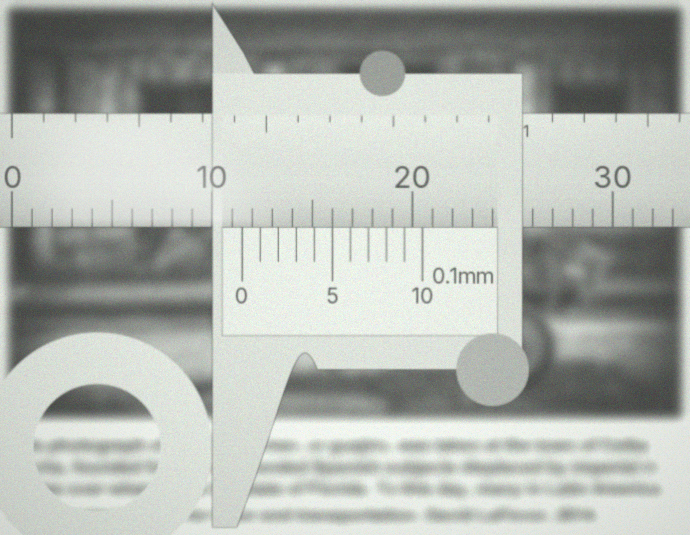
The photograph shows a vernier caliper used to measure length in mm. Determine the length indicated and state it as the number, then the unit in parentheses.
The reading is 11.5 (mm)
